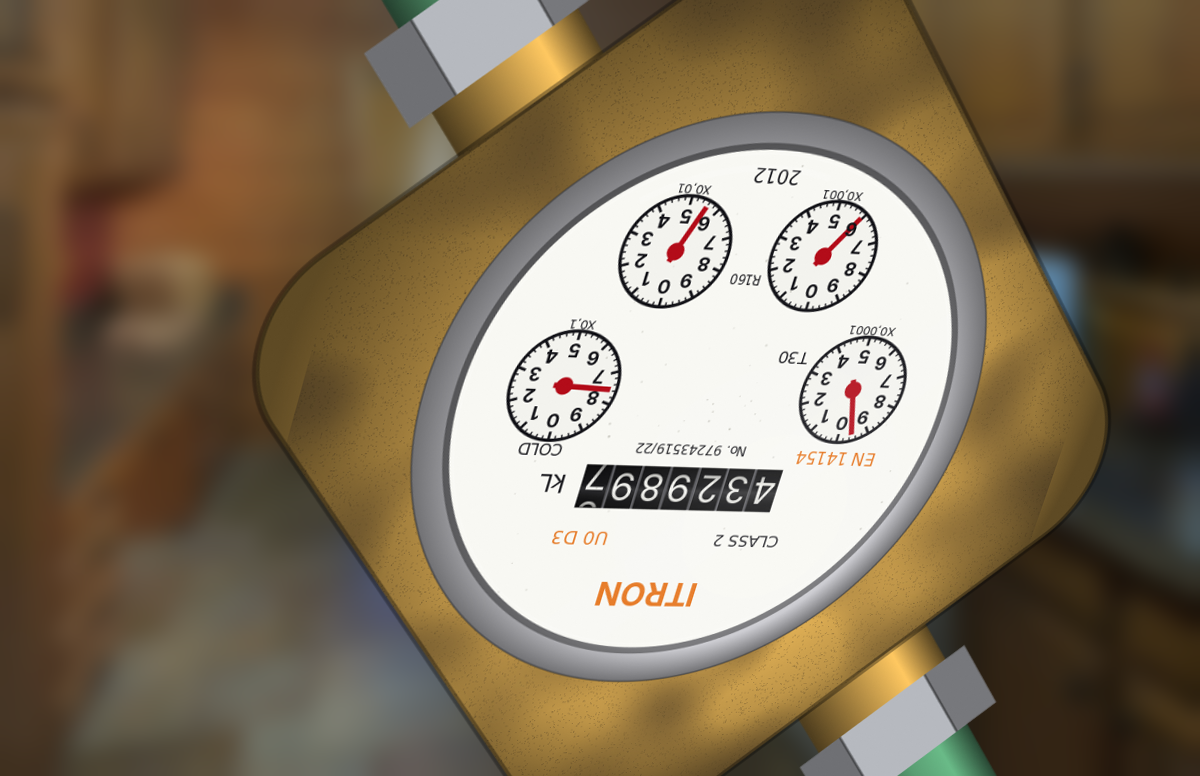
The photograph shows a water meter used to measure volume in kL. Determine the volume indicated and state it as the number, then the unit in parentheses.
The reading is 4329896.7559 (kL)
